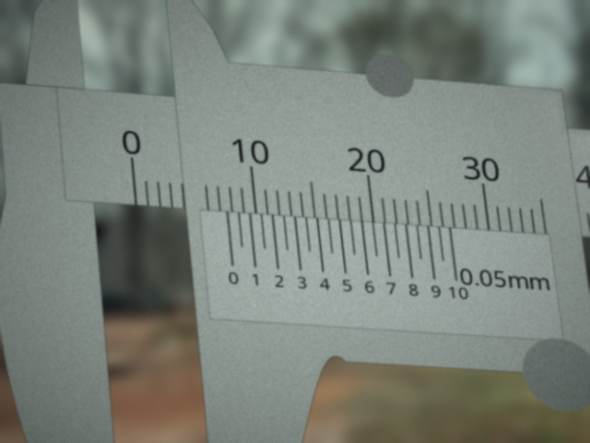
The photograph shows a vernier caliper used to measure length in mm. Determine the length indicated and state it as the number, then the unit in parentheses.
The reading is 7.6 (mm)
